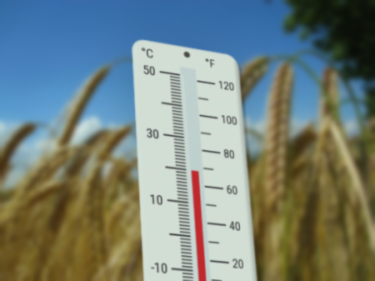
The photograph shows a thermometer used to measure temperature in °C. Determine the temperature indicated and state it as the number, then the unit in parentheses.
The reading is 20 (°C)
